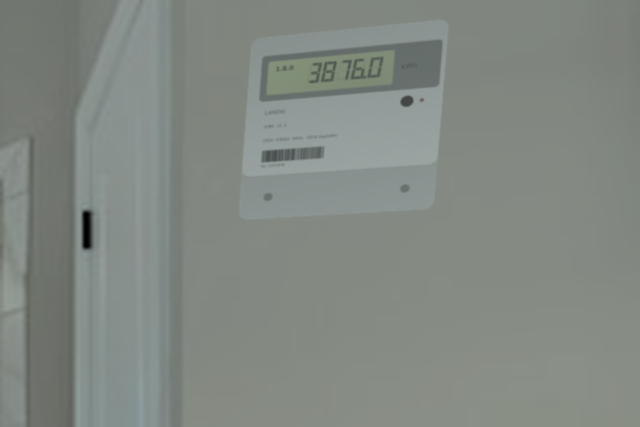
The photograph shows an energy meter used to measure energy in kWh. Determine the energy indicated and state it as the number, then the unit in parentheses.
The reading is 3876.0 (kWh)
